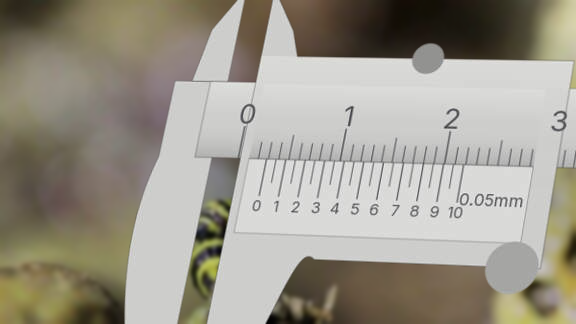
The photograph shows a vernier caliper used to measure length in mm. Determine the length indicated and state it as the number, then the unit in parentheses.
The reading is 2.8 (mm)
